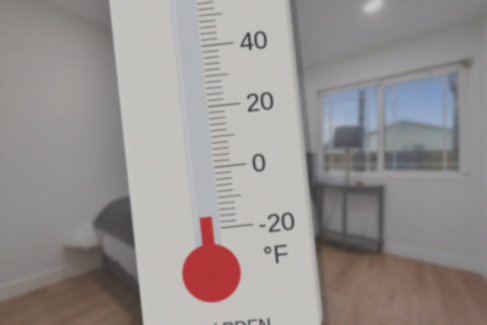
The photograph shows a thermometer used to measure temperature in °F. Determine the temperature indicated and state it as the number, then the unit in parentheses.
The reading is -16 (°F)
